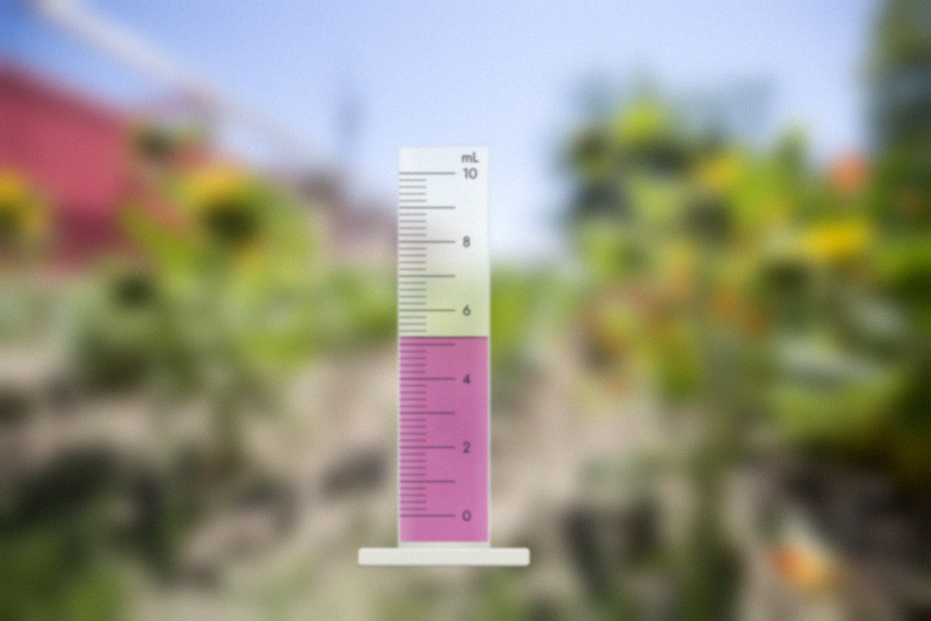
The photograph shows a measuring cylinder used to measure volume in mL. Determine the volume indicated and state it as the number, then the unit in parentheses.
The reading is 5.2 (mL)
